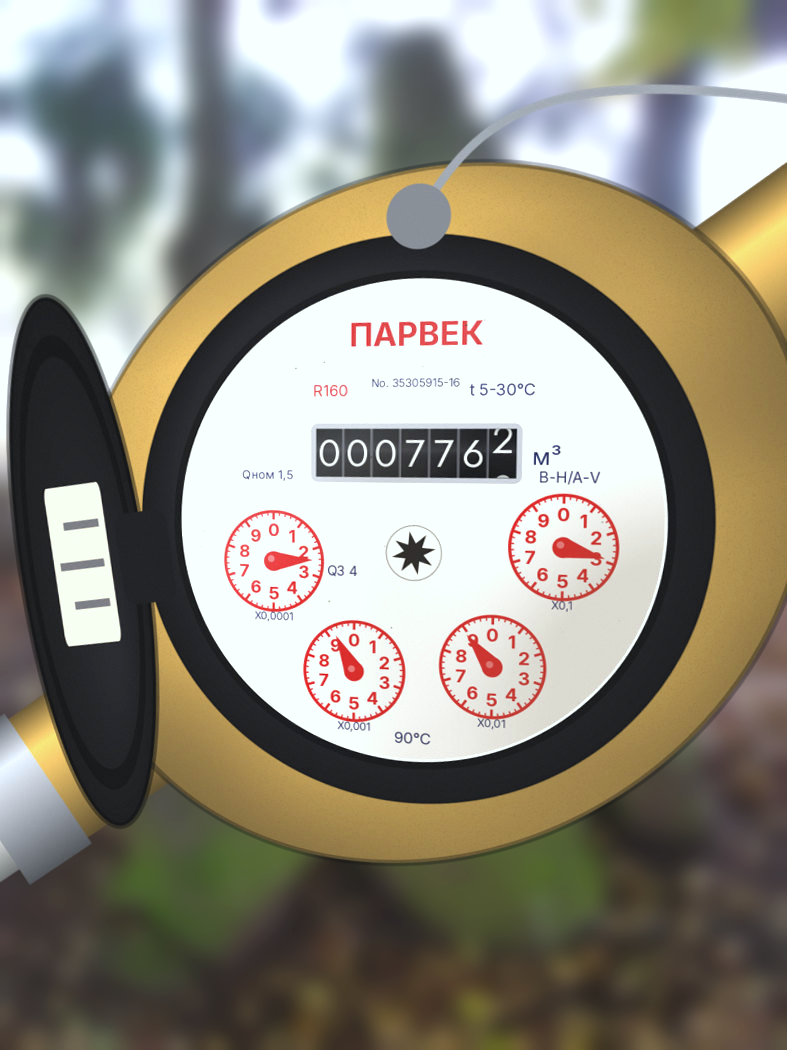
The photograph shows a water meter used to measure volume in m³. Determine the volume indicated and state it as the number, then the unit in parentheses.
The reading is 7762.2892 (m³)
